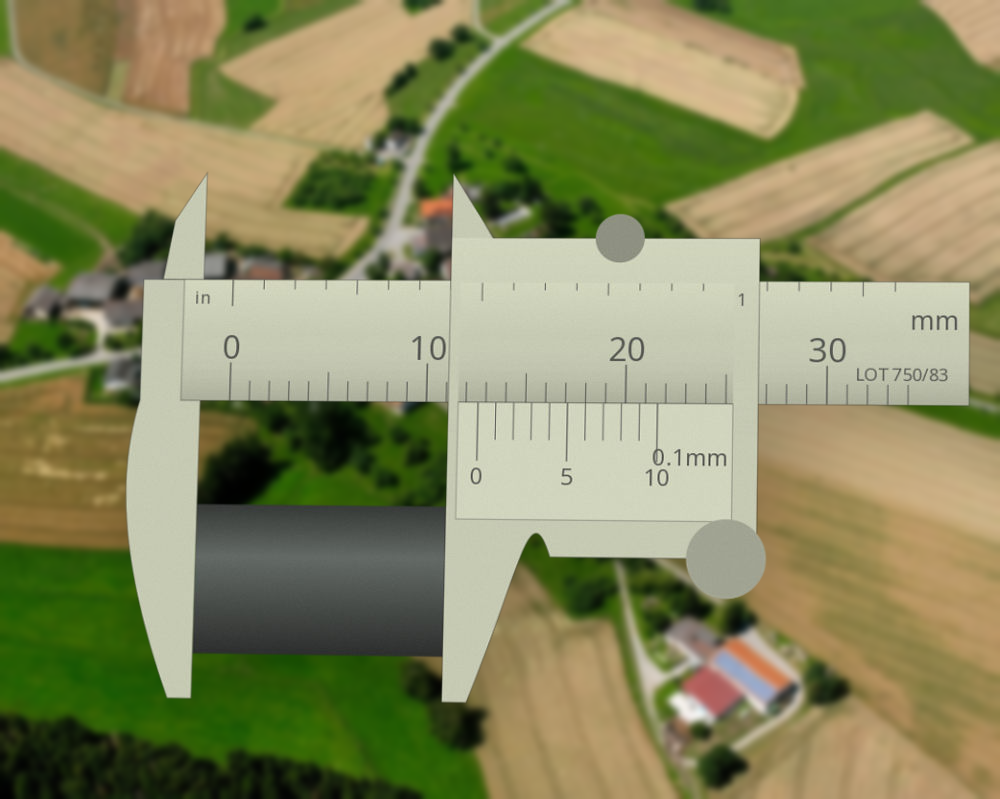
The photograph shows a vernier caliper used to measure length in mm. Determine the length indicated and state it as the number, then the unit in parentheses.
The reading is 12.6 (mm)
